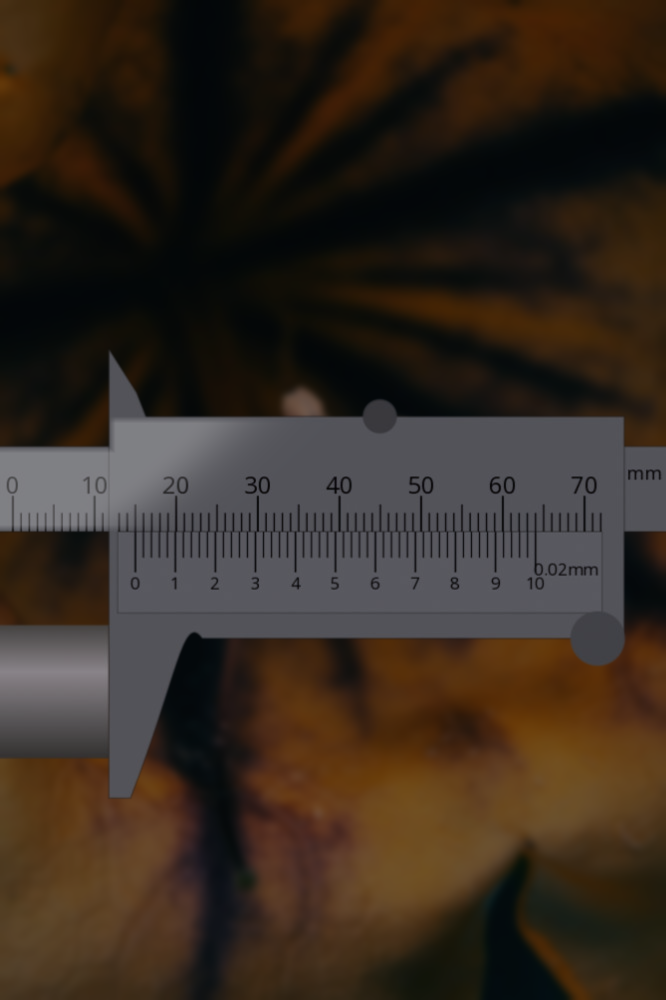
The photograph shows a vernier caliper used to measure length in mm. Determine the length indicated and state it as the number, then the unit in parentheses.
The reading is 15.0 (mm)
